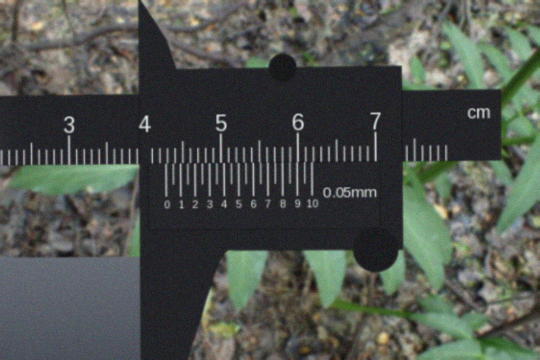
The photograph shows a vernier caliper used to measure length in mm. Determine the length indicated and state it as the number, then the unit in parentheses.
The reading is 42.8 (mm)
